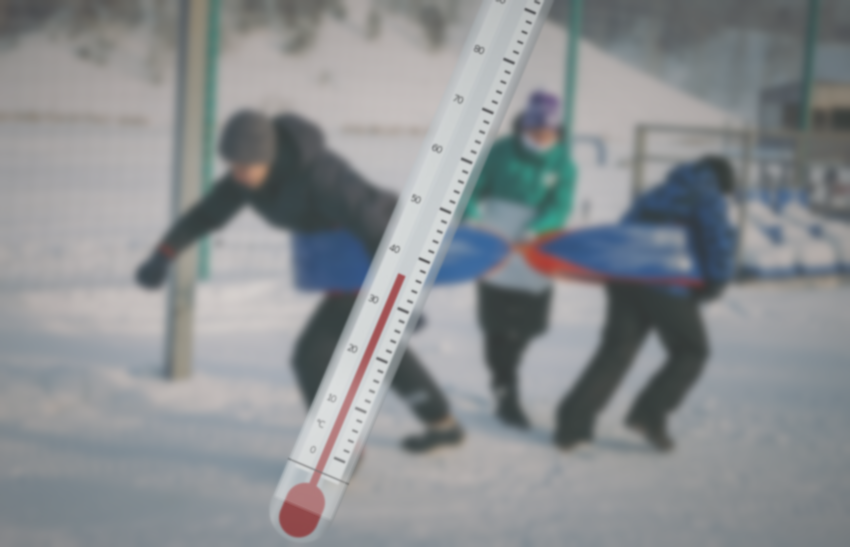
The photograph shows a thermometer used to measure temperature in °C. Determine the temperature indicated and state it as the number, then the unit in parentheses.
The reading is 36 (°C)
